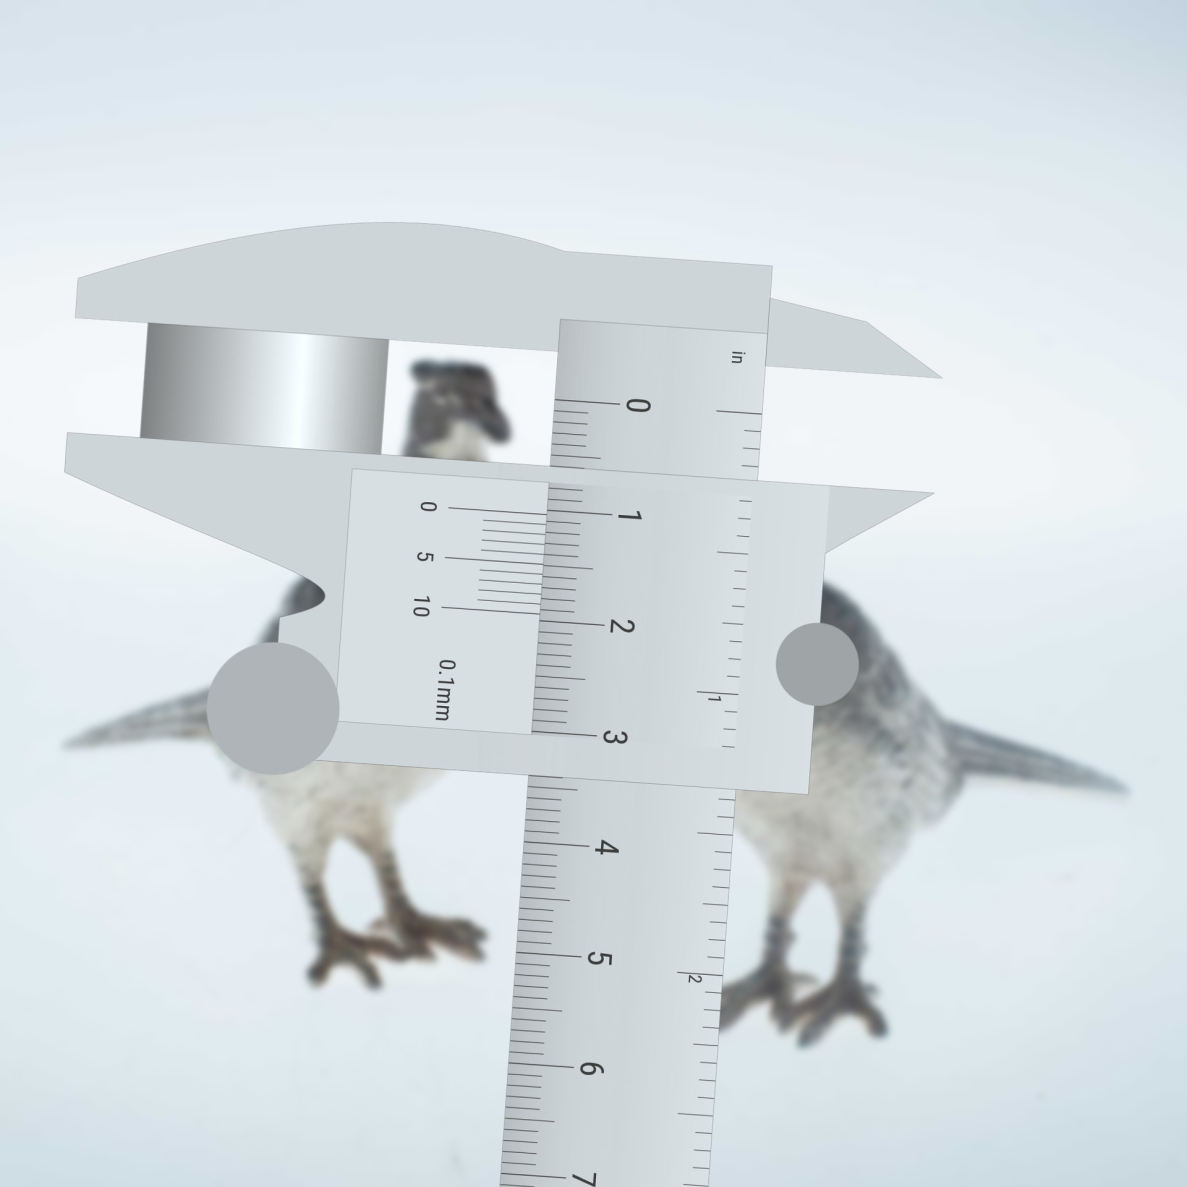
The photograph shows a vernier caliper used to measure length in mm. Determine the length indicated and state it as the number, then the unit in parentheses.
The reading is 10.4 (mm)
